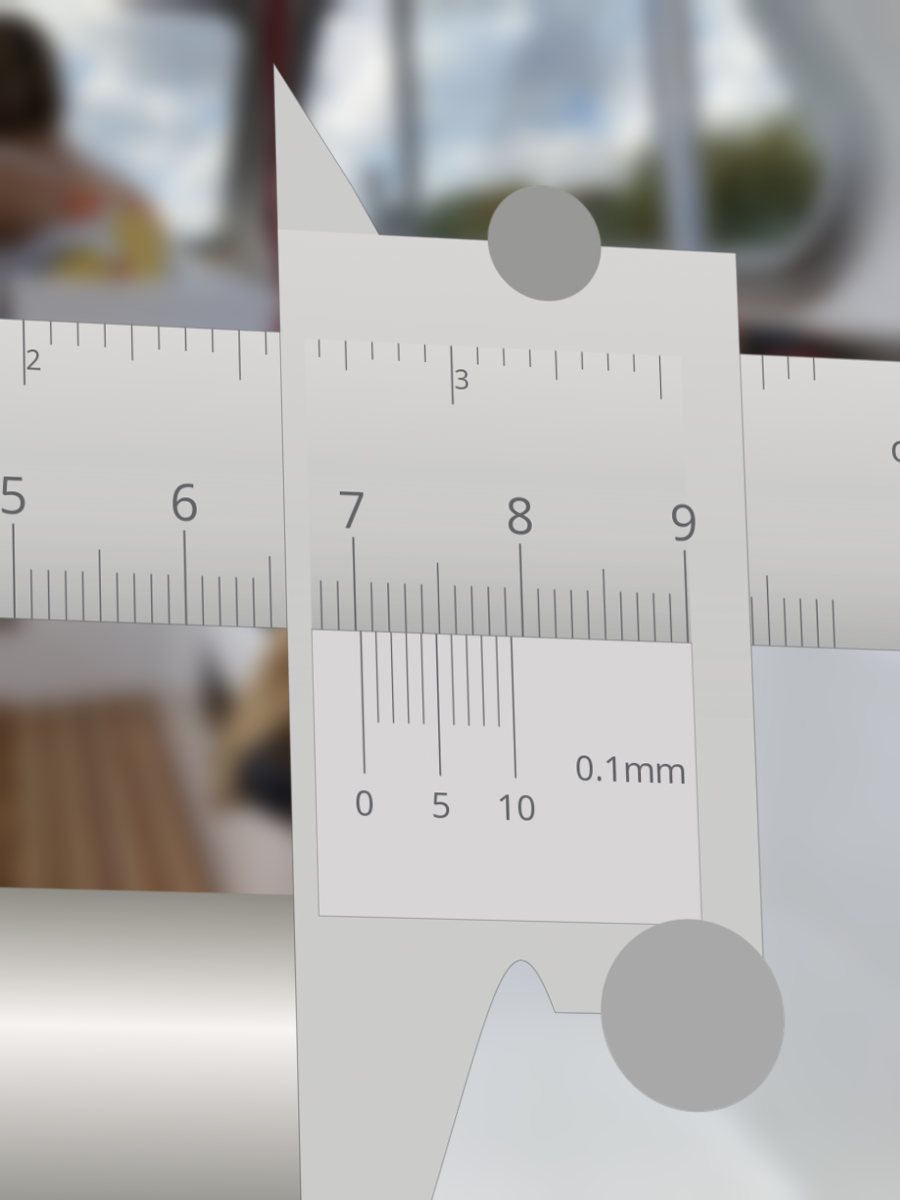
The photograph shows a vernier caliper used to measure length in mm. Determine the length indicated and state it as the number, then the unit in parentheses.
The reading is 70.3 (mm)
